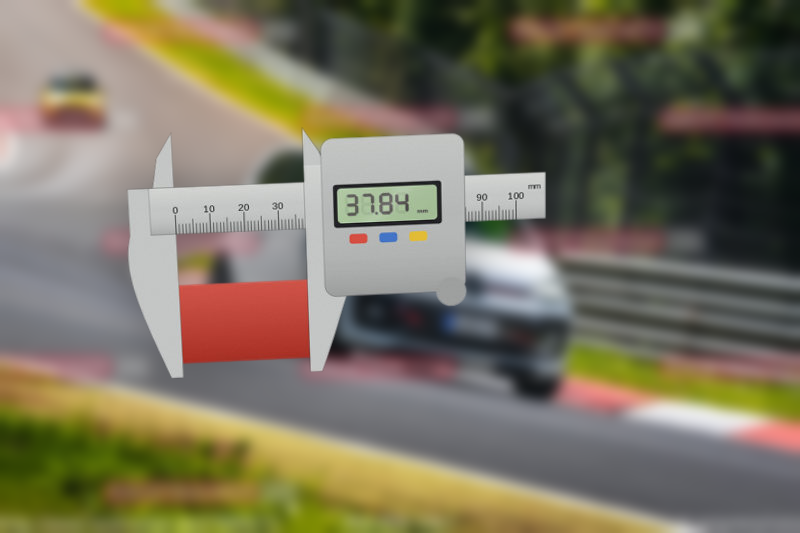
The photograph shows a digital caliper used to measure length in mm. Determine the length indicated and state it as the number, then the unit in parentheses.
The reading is 37.84 (mm)
